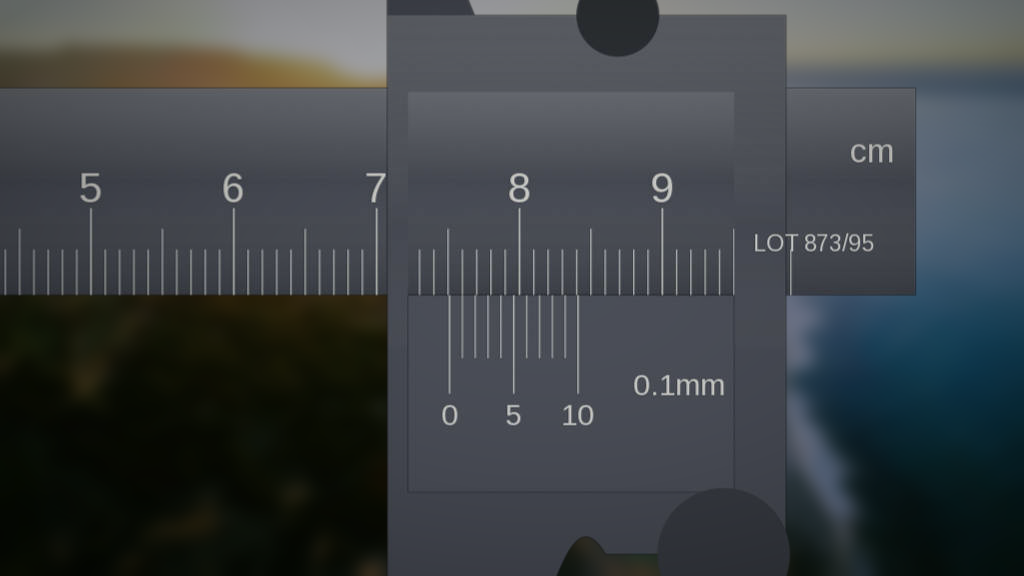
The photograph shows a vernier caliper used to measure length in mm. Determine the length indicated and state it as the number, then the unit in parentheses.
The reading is 75.1 (mm)
